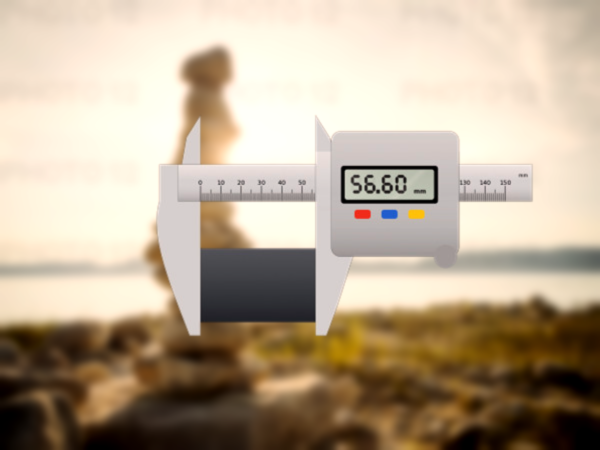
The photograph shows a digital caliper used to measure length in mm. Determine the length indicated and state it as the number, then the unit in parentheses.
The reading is 56.60 (mm)
